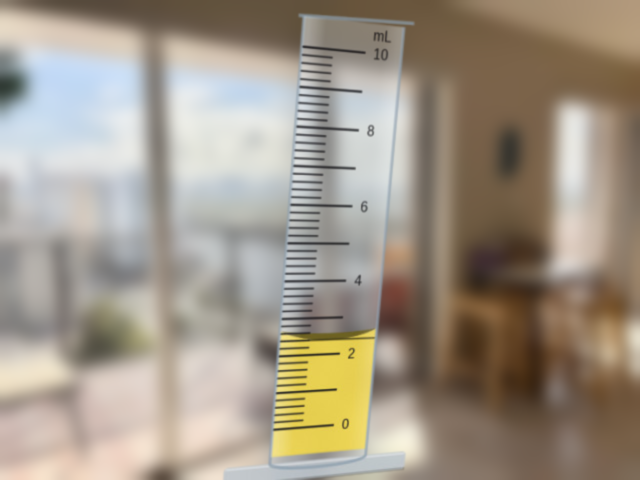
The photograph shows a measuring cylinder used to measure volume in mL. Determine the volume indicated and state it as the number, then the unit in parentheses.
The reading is 2.4 (mL)
